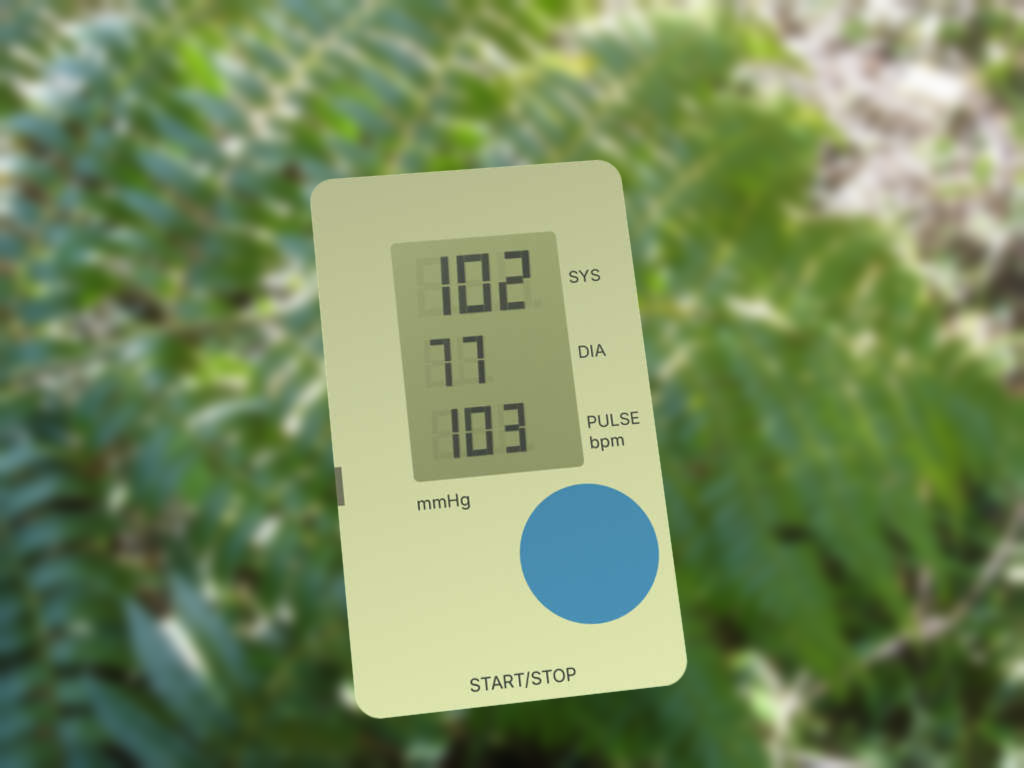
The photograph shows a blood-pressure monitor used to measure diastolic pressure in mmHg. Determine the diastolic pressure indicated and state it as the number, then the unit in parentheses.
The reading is 77 (mmHg)
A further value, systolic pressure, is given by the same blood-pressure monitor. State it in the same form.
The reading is 102 (mmHg)
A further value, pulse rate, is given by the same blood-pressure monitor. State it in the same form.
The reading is 103 (bpm)
